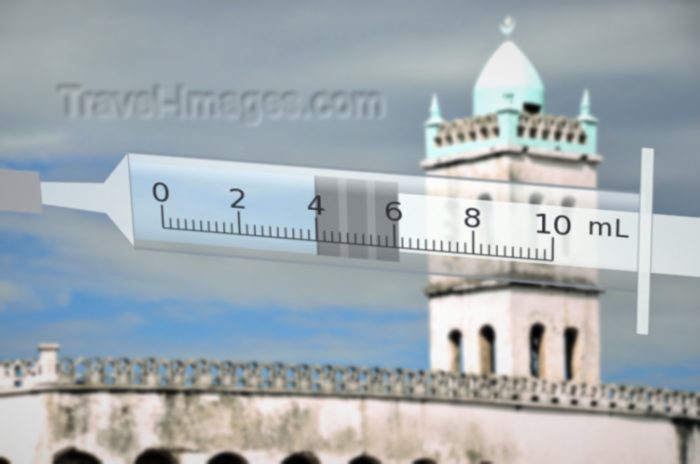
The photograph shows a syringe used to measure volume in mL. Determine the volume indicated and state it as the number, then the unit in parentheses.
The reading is 4 (mL)
